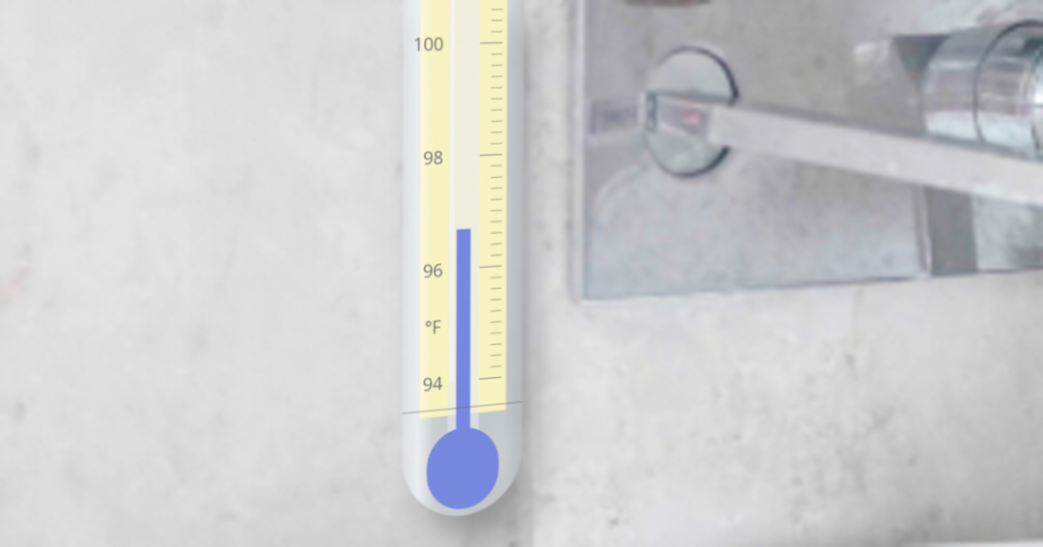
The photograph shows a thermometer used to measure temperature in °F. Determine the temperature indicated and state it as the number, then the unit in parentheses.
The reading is 96.7 (°F)
